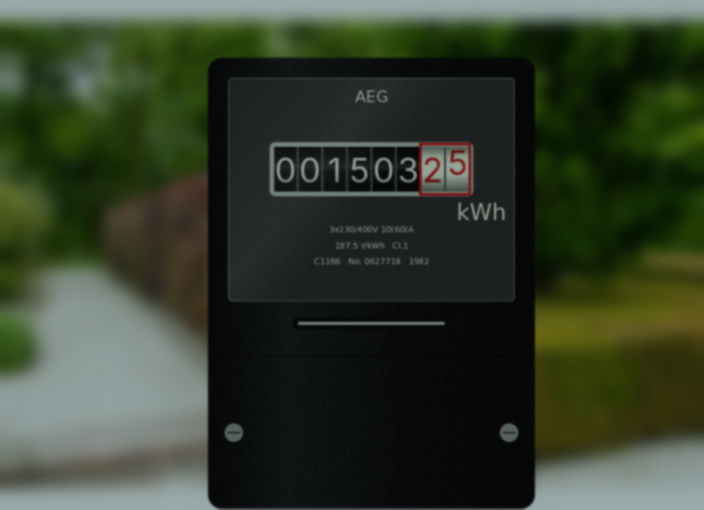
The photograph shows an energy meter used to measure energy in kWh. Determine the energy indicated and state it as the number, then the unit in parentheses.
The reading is 1503.25 (kWh)
